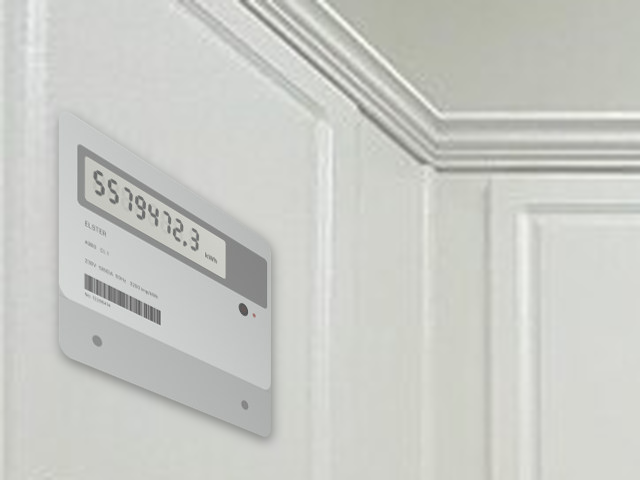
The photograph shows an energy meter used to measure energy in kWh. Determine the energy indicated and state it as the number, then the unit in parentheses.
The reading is 5579472.3 (kWh)
